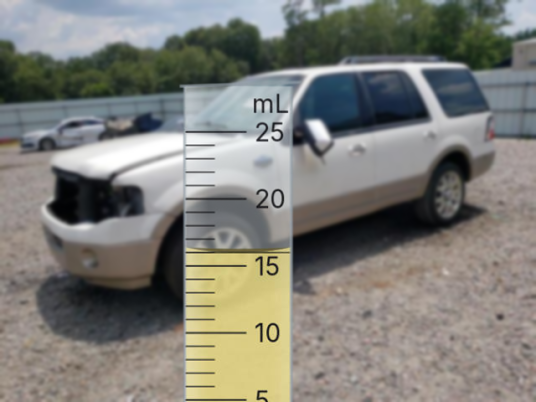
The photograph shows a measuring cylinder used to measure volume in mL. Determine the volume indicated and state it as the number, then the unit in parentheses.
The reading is 16 (mL)
